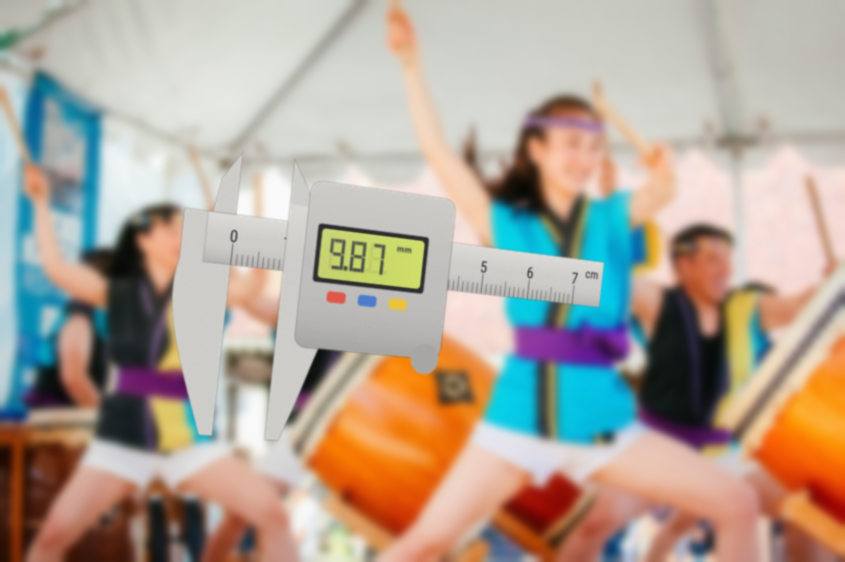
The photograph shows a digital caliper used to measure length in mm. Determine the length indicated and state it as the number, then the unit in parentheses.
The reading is 9.87 (mm)
